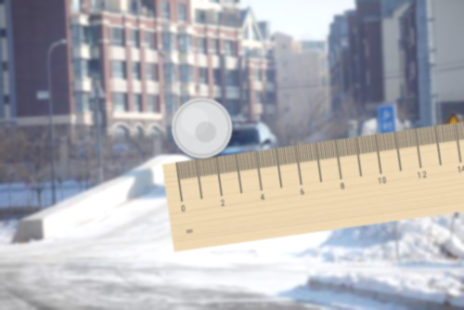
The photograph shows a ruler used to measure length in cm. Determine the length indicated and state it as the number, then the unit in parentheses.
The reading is 3 (cm)
